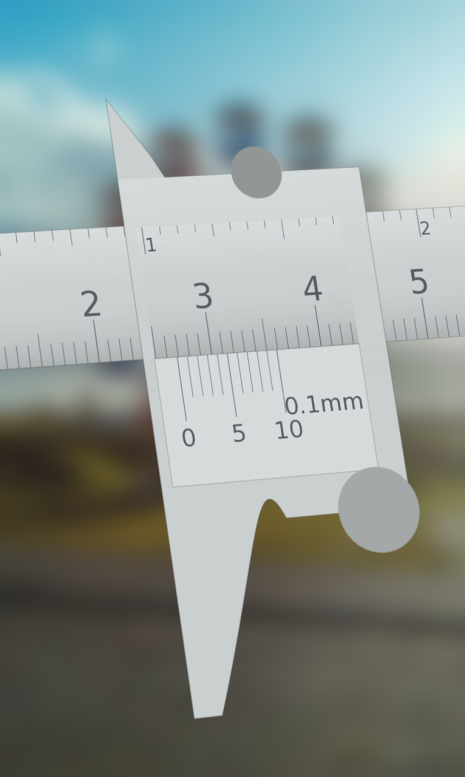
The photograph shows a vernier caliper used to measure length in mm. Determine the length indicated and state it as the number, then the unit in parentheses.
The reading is 26.9 (mm)
